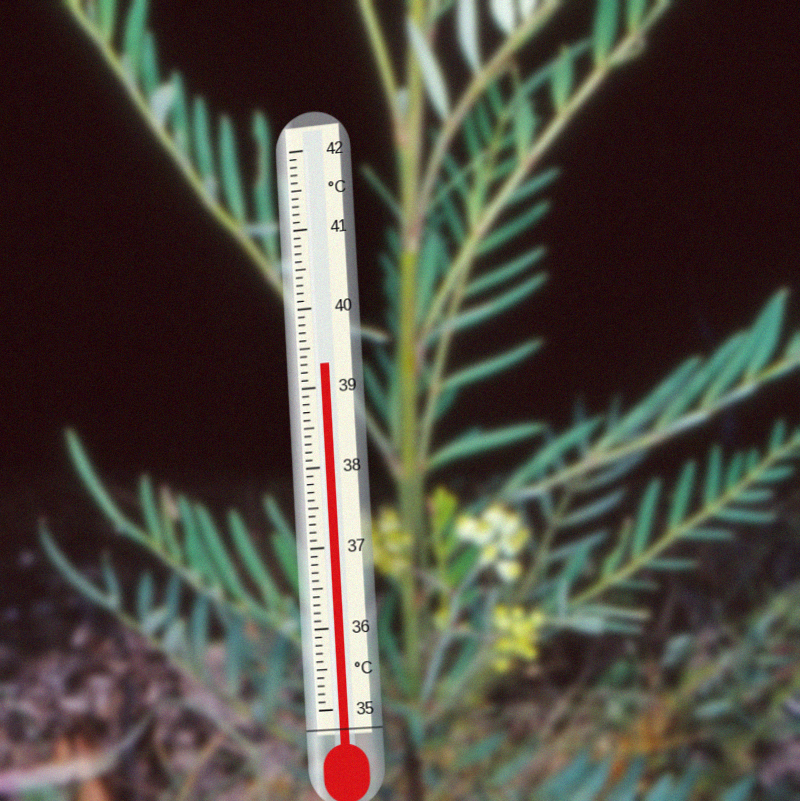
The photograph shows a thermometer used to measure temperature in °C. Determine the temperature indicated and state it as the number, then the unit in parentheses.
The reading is 39.3 (°C)
